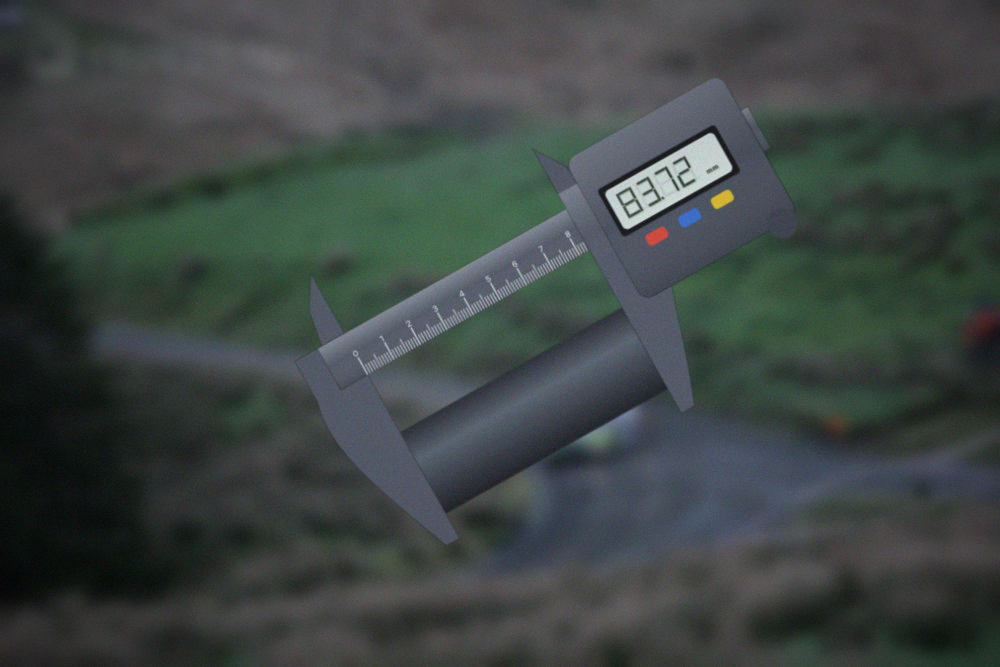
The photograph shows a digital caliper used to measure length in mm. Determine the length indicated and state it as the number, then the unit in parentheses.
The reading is 83.72 (mm)
